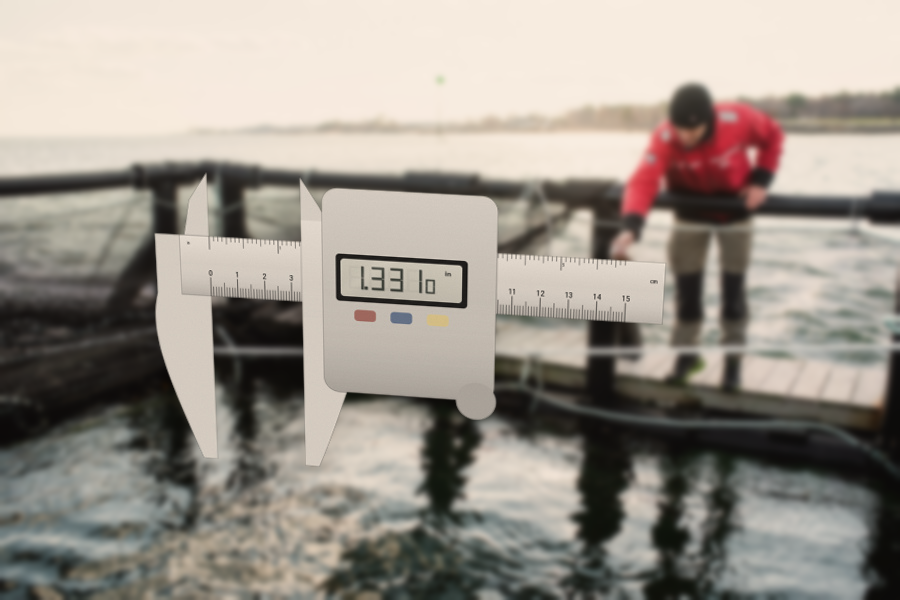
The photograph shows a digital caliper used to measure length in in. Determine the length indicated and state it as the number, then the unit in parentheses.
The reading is 1.3310 (in)
